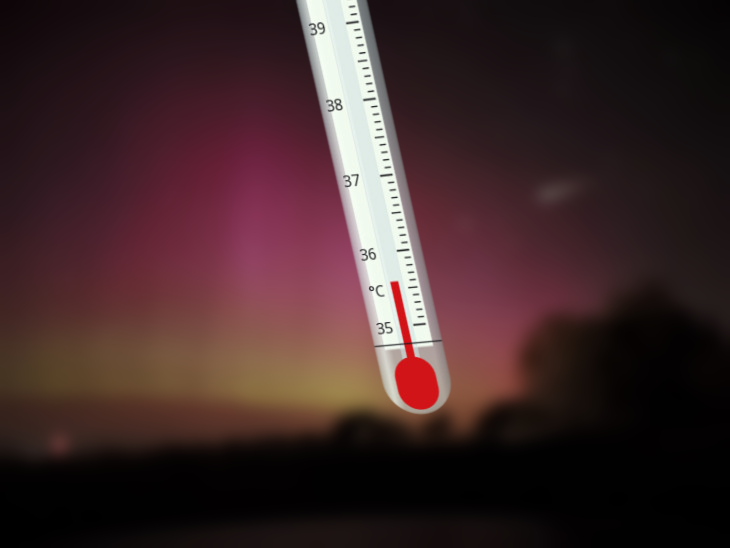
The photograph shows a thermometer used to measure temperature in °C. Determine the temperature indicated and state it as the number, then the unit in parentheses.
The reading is 35.6 (°C)
